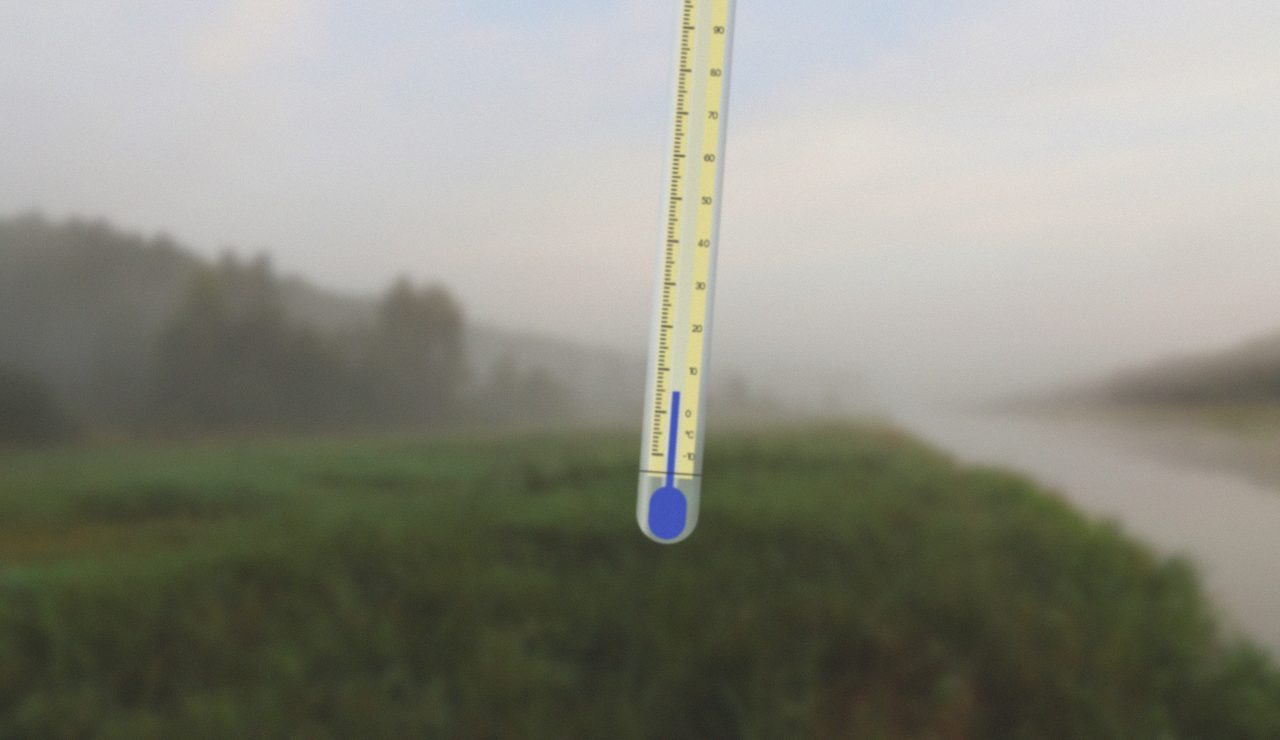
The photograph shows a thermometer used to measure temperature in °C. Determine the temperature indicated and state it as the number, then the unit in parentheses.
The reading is 5 (°C)
